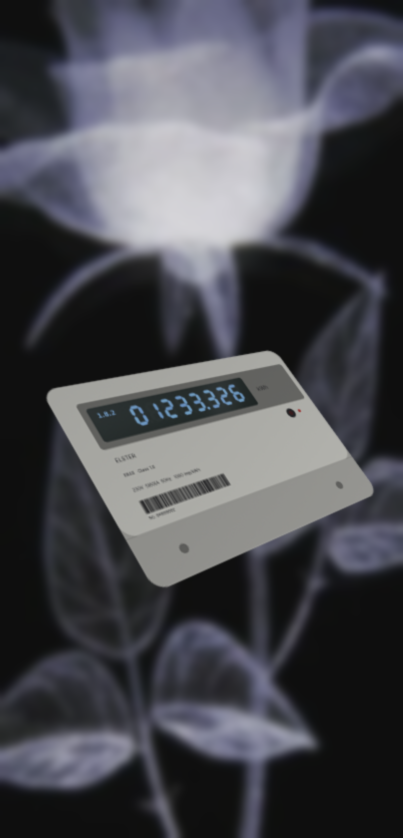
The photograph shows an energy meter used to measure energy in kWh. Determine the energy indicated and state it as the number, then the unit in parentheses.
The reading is 1233.326 (kWh)
